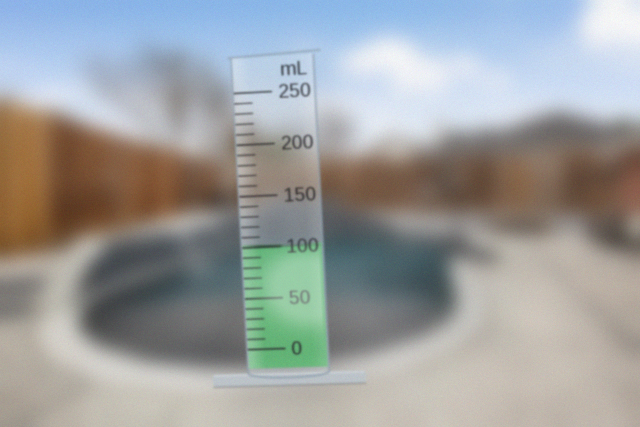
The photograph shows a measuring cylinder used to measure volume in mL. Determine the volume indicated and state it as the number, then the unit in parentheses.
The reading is 100 (mL)
